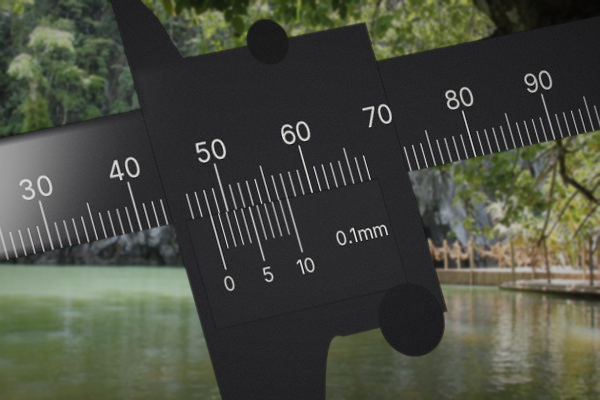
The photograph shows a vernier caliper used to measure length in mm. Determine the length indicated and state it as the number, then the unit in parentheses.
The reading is 48.0 (mm)
